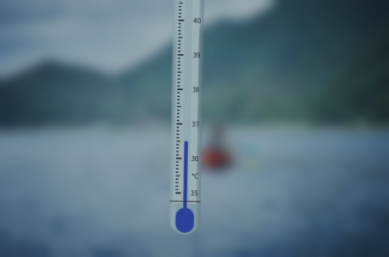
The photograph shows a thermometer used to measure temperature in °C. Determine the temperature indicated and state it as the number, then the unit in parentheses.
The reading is 36.5 (°C)
